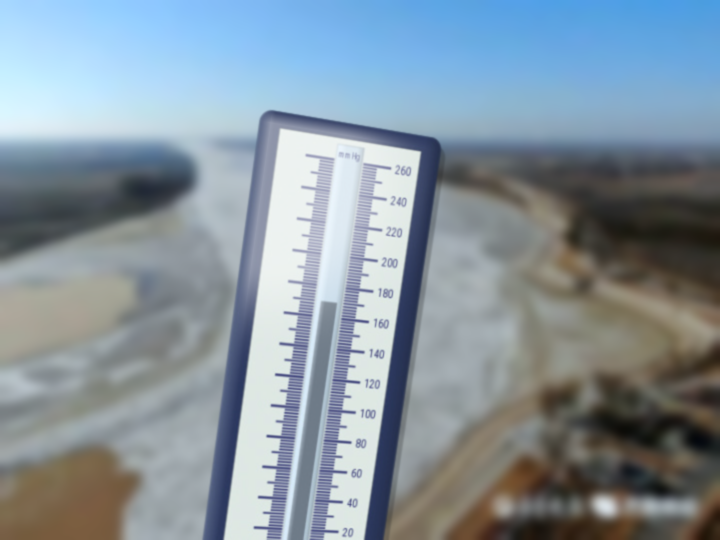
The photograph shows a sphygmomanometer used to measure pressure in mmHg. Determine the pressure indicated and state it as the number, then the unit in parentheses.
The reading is 170 (mmHg)
